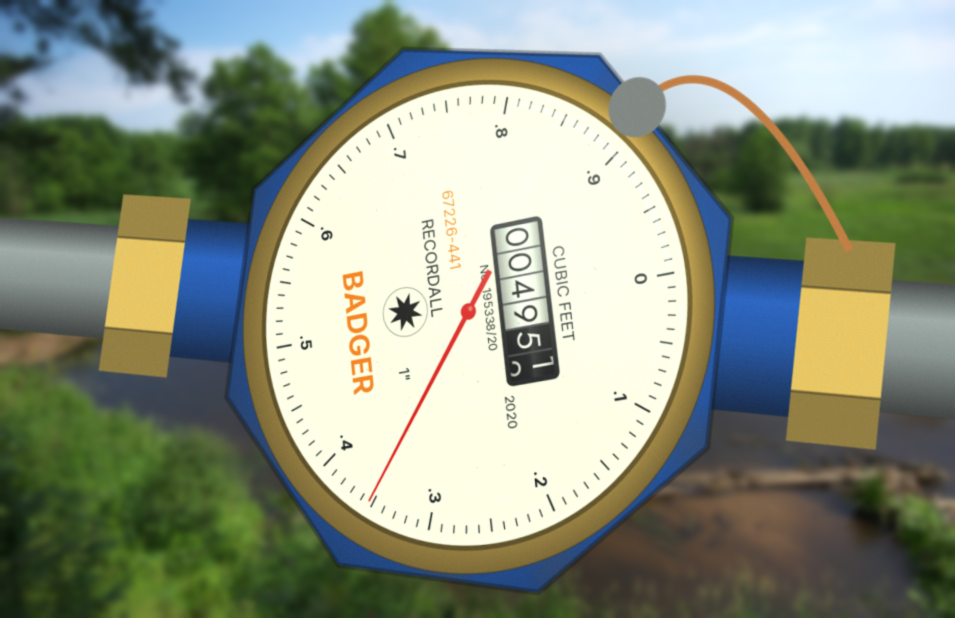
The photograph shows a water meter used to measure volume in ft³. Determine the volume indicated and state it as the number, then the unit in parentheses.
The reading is 4951.35 (ft³)
